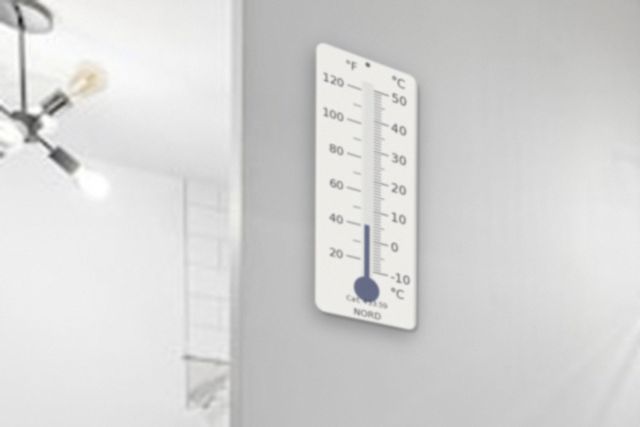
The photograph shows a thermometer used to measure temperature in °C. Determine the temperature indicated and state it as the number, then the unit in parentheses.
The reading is 5 (°C)
